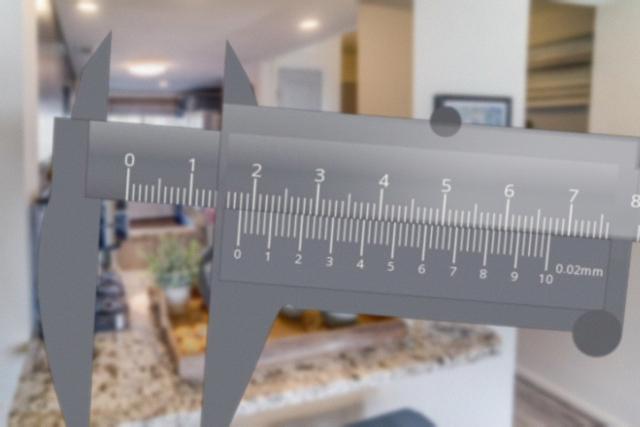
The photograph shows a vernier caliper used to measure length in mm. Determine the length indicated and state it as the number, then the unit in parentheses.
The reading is 18.0 (mm)
